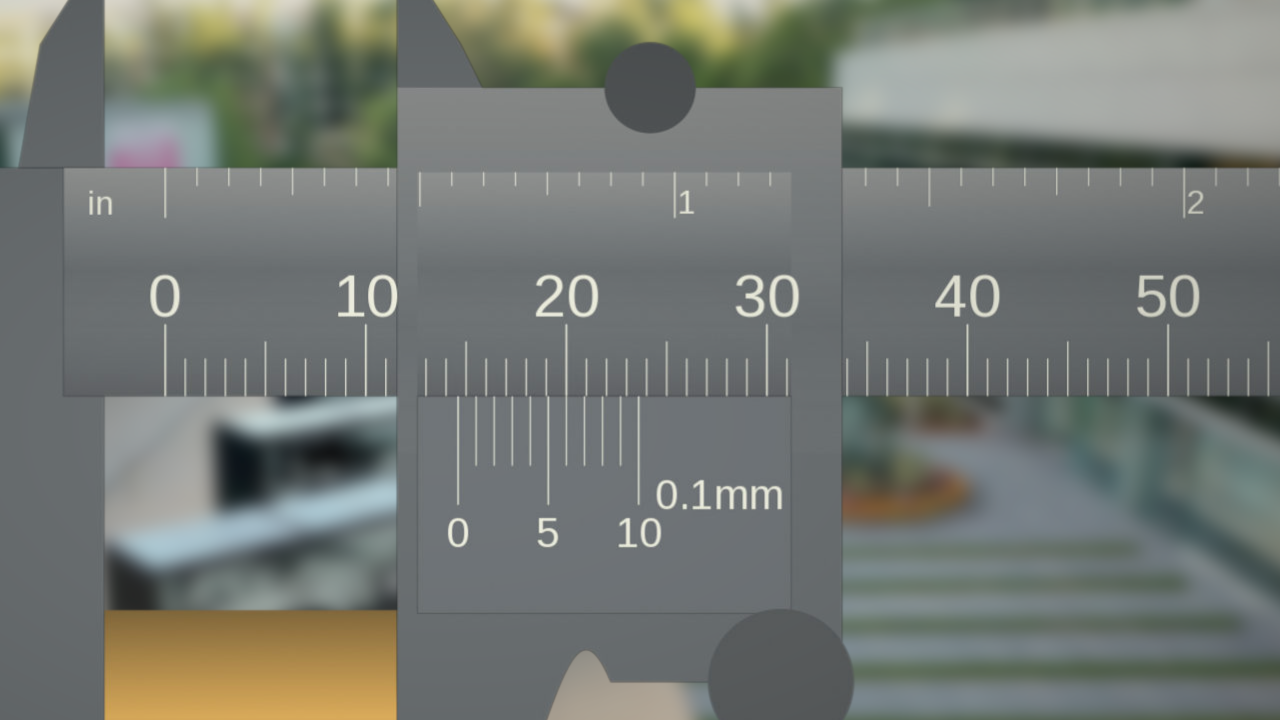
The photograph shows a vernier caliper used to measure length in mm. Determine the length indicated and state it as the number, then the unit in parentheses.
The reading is 14.6 (mm)
